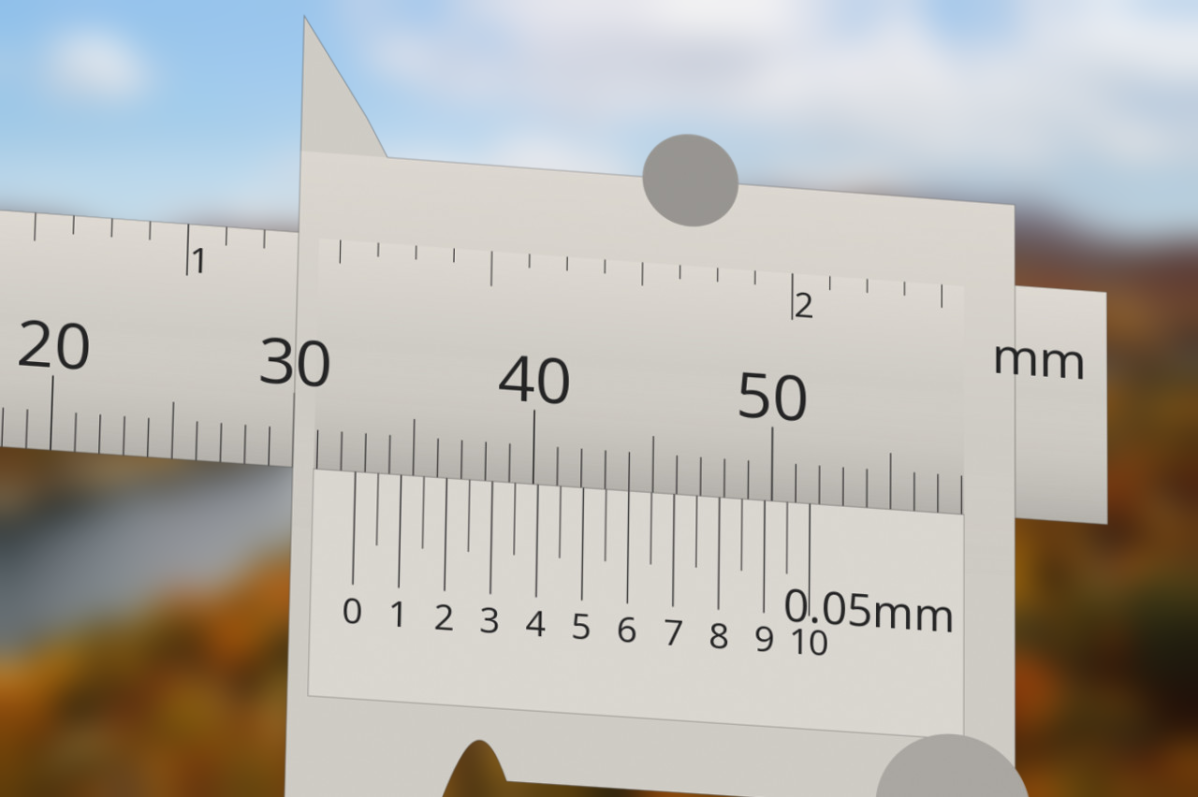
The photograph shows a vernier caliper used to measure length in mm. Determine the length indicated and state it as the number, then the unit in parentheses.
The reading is 32.60 (mm)
